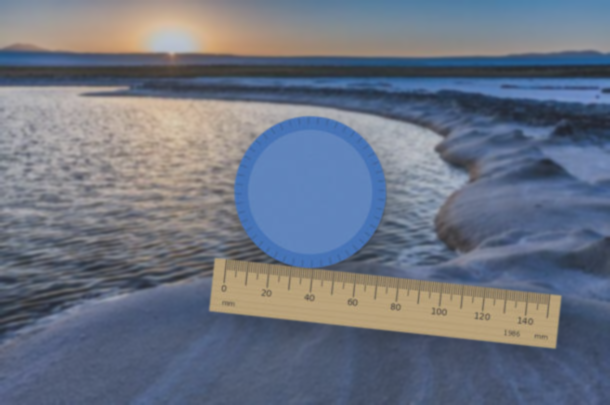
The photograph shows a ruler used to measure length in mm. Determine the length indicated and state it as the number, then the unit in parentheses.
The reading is 70 (mm)
